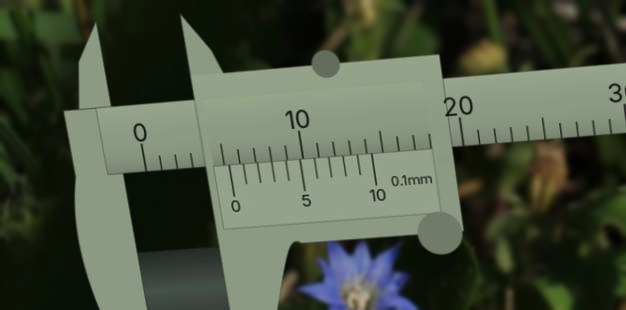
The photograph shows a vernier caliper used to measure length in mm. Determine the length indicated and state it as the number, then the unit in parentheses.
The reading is 5.3 (mm)
